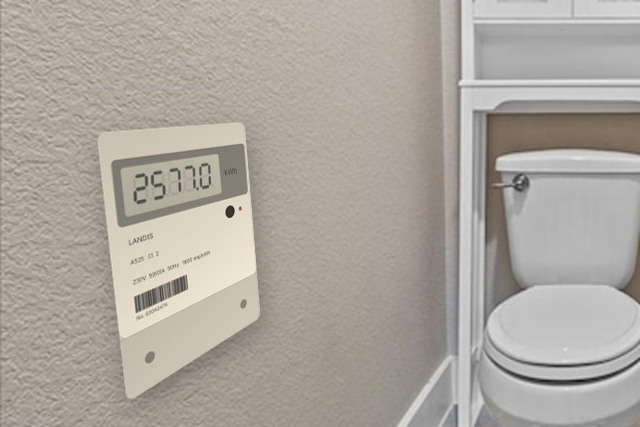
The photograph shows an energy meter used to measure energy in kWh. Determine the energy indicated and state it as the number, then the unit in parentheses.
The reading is 2577.0 (kWh)
